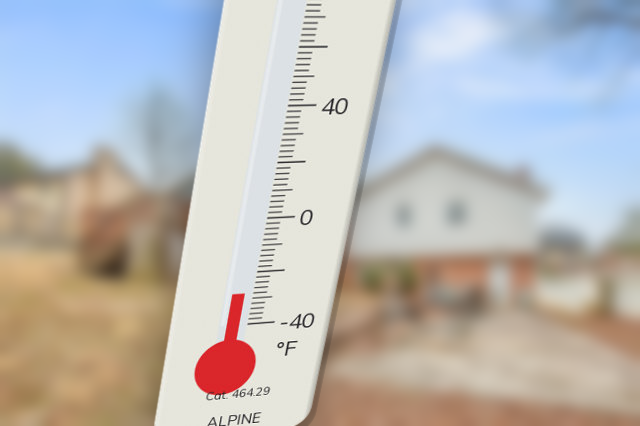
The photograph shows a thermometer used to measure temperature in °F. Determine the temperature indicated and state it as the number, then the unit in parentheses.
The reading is -28 (°F)
